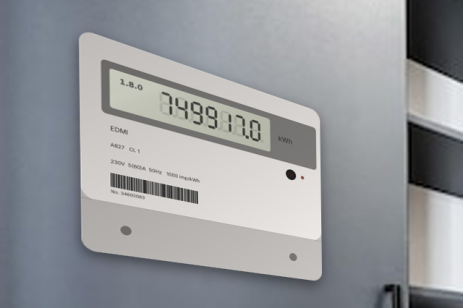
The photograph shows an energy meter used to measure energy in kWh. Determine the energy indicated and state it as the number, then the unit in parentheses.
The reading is 749917.0 (kWh)
